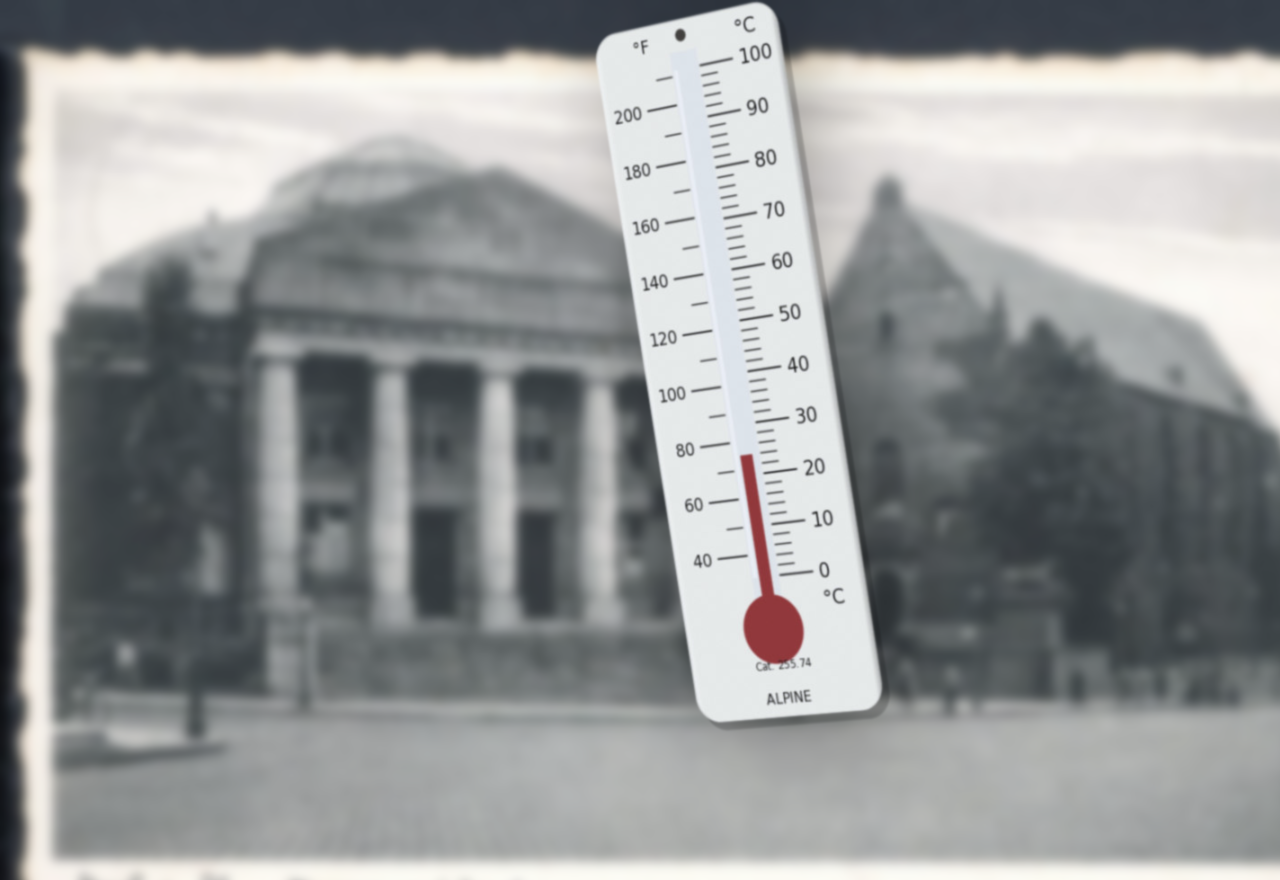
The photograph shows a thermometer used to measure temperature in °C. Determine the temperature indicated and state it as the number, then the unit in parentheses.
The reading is 24 (°C)
